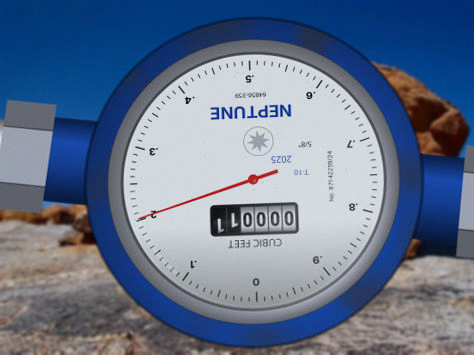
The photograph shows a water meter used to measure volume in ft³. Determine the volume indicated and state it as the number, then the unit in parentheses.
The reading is 11.20 (ft³)
